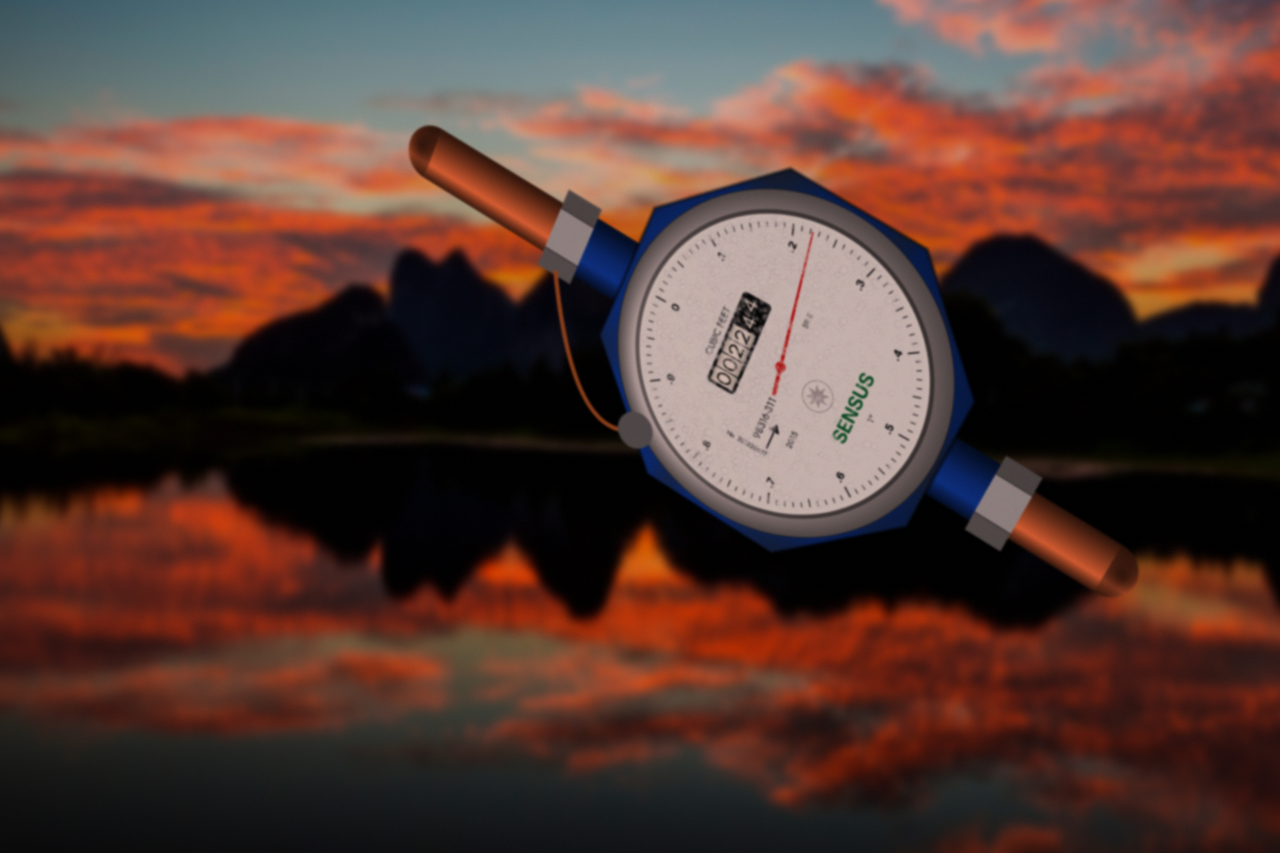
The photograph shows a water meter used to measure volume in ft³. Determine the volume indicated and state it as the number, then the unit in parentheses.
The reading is 2244.22 (ft³)
